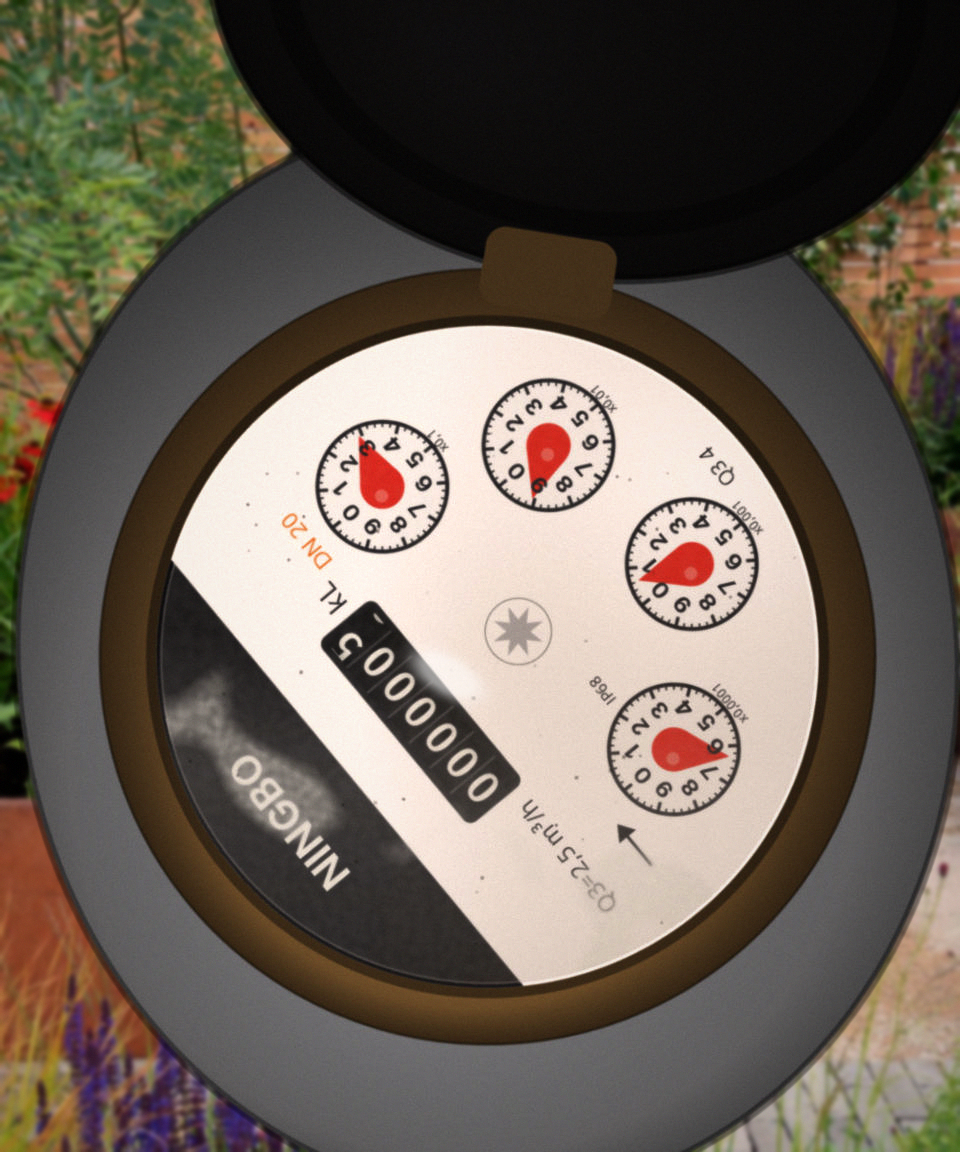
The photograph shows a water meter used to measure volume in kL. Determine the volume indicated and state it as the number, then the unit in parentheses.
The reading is 5.2906 (kL)
